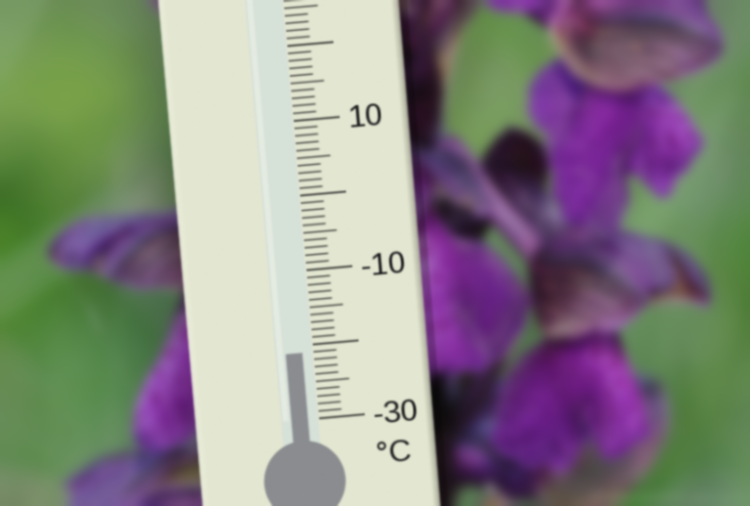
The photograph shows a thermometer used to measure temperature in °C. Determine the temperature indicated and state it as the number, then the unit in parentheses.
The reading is -21 (°C)
